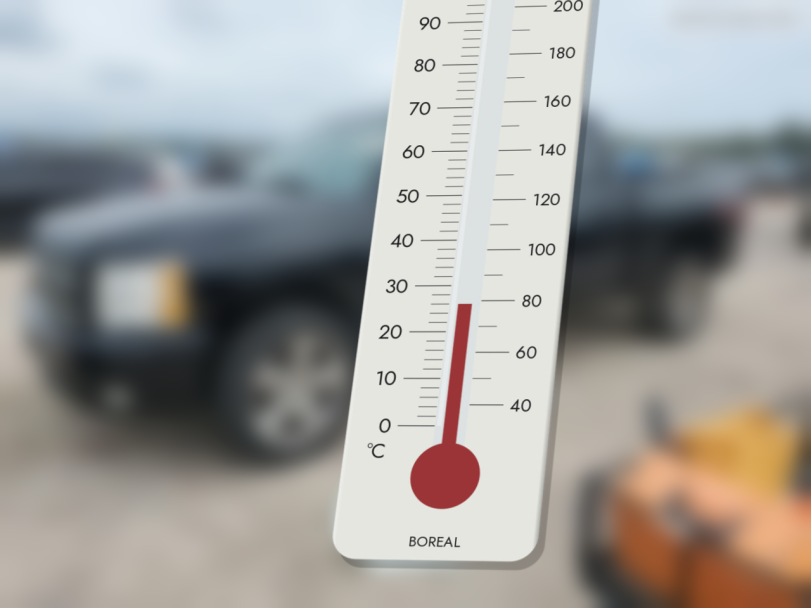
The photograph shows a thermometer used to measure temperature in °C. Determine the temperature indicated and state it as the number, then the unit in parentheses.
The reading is 26 (°C)
